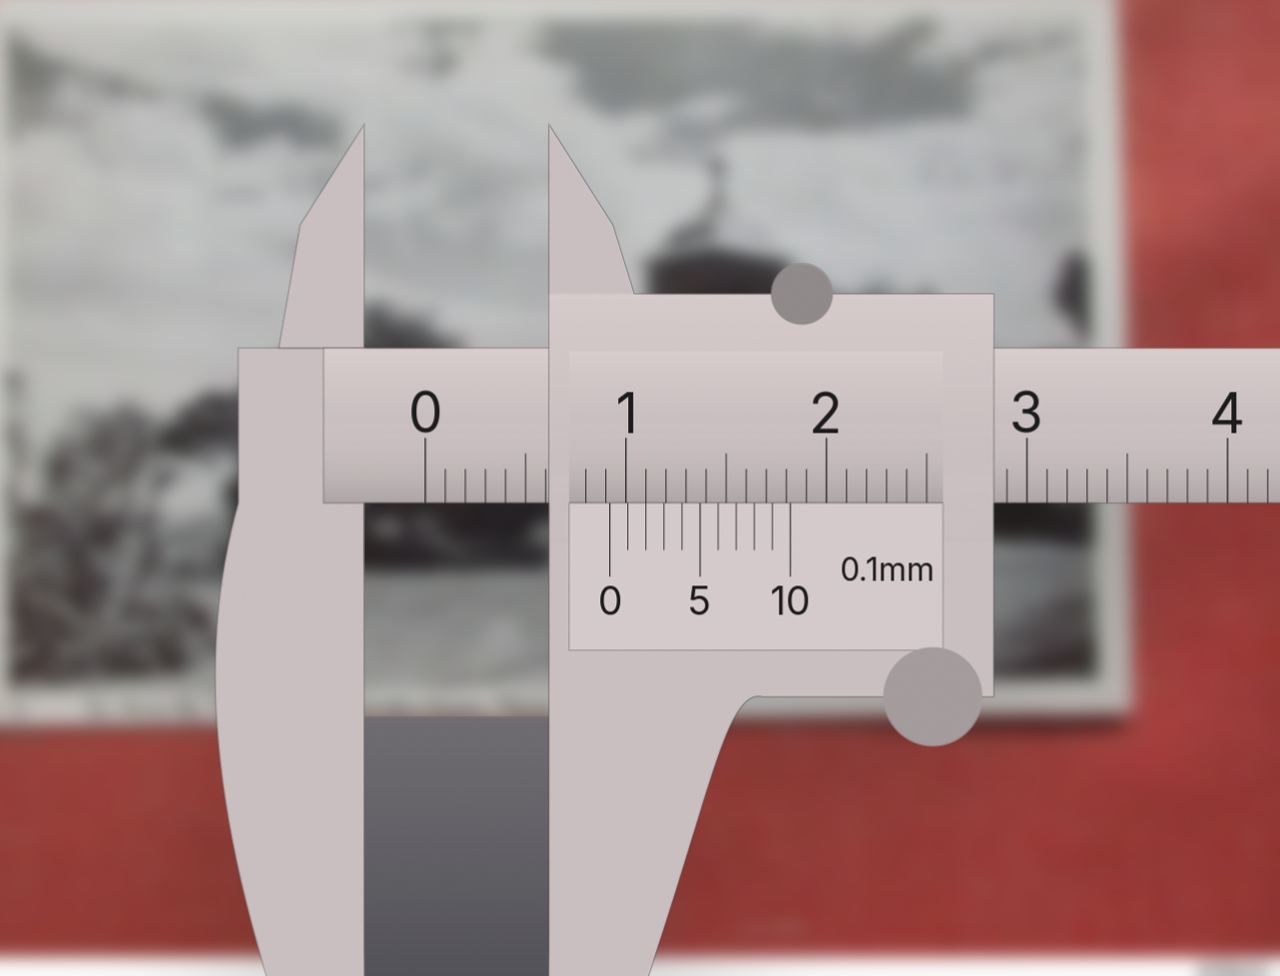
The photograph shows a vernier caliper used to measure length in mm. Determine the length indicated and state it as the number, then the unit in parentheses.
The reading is 9.2 (mm)
